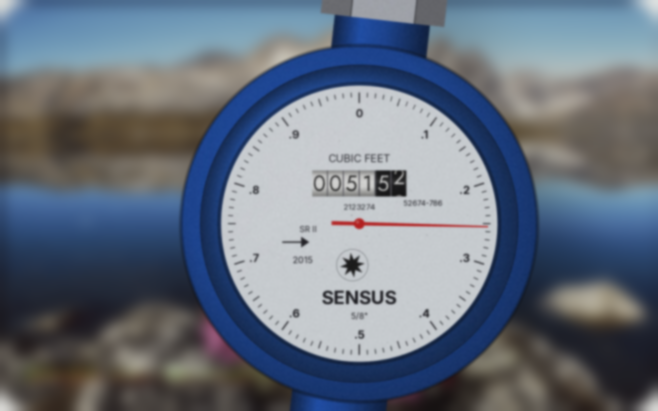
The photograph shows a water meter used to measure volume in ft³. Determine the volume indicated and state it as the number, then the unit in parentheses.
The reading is 5152.25 (ft³)
